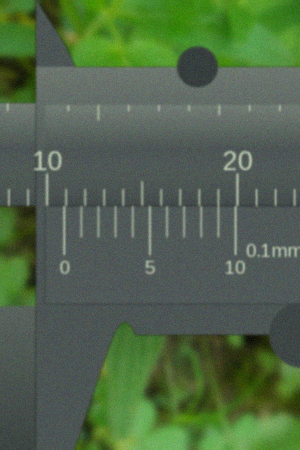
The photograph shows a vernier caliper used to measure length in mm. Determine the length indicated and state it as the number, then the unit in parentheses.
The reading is 10.9 (mm)
